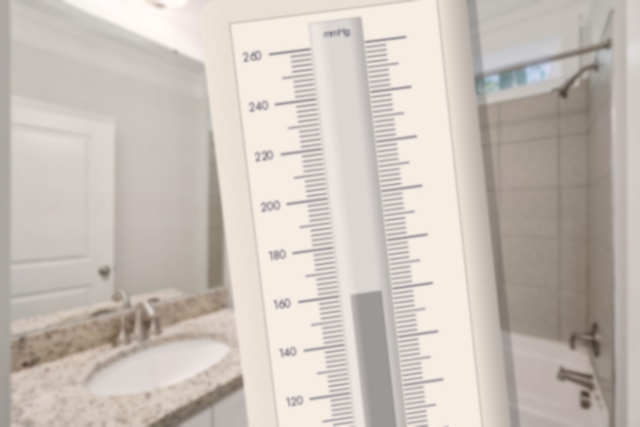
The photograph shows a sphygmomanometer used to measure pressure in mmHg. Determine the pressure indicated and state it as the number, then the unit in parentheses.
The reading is 160 (mmHg)
